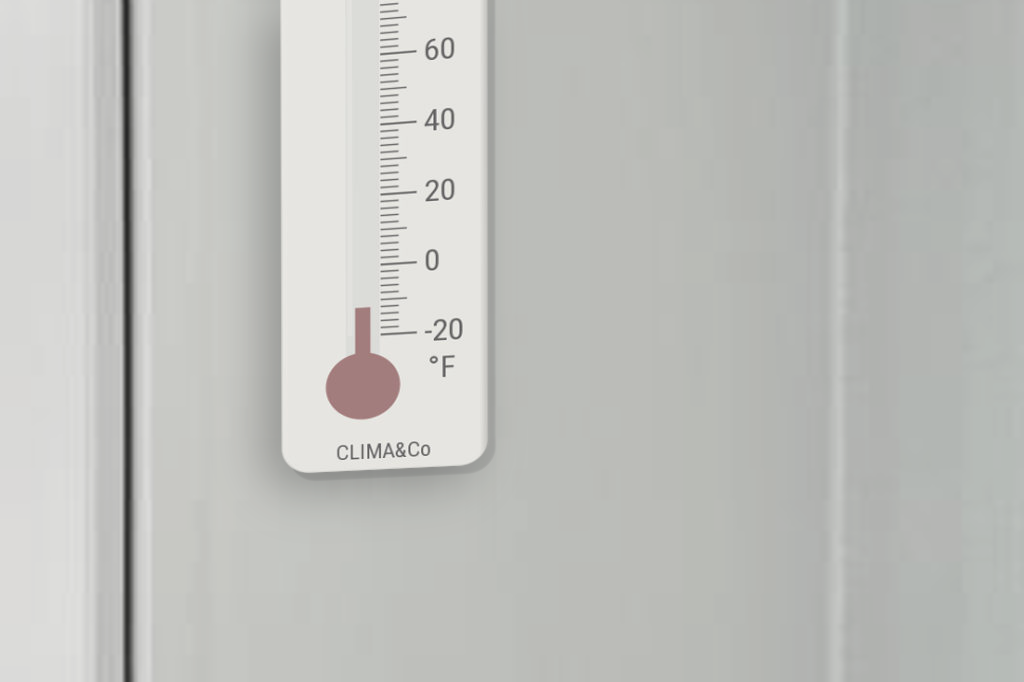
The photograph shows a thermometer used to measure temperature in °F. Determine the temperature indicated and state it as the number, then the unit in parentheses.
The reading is -12 (°F)
